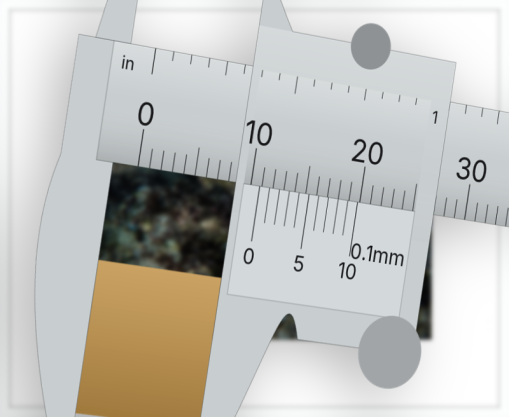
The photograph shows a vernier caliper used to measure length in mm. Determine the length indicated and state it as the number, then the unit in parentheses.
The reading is 10.8 (mm)
